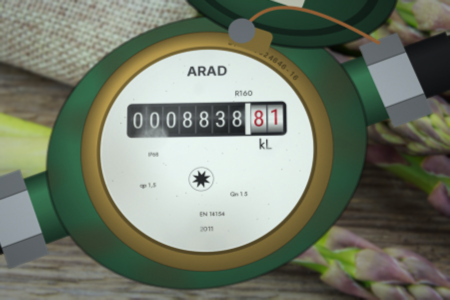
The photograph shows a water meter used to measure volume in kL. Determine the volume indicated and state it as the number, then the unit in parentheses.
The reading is 8838.81 (kL)
